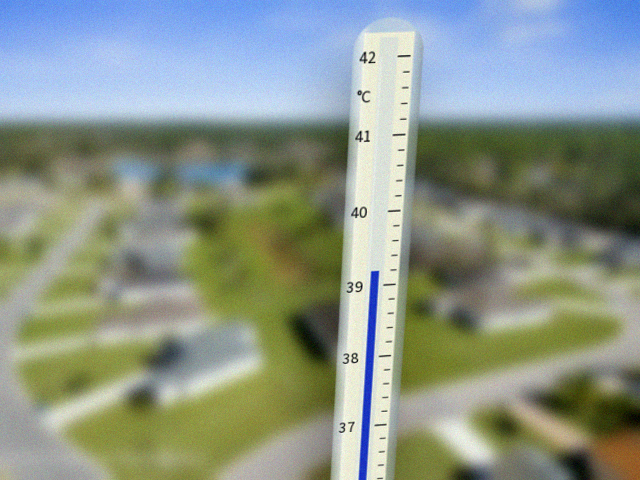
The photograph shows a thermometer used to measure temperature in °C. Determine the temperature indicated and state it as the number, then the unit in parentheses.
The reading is 39.2 (°C)
